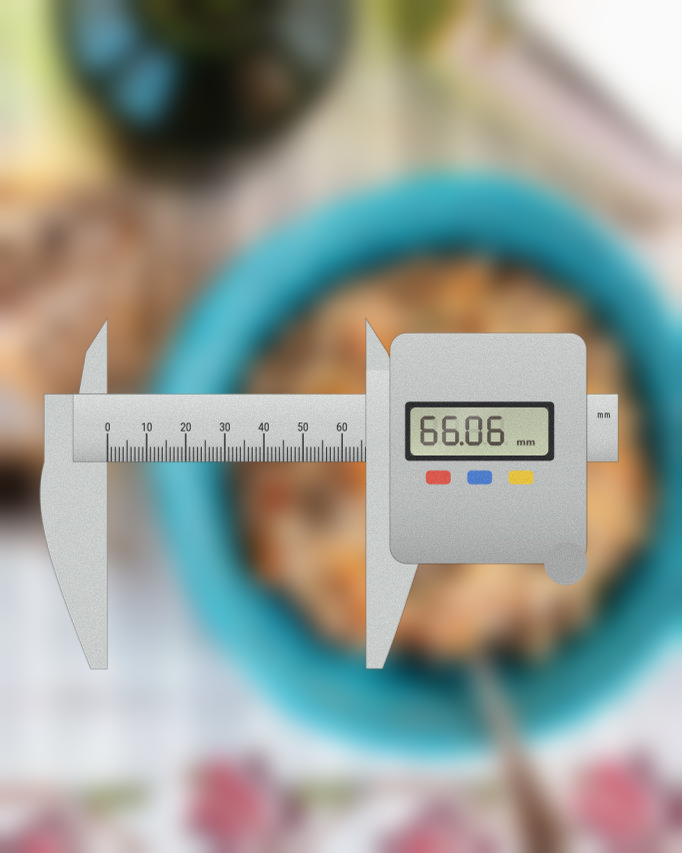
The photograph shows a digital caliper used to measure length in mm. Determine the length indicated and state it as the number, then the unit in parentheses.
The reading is 66.06 (mm)
